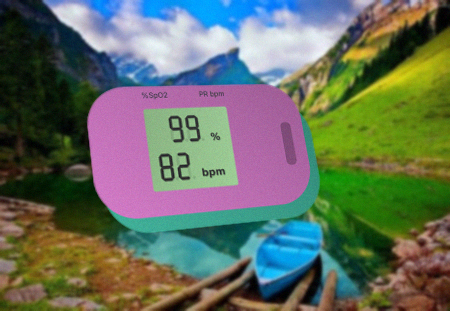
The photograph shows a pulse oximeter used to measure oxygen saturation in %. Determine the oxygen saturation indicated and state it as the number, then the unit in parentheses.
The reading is 99 (%)
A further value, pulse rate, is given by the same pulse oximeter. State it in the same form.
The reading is 82 (bpm)
